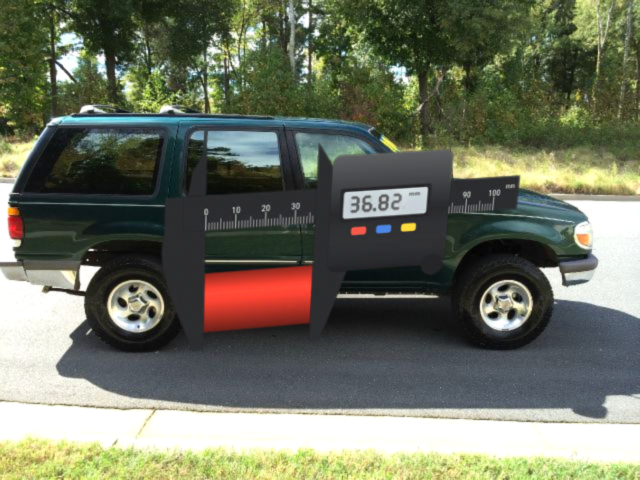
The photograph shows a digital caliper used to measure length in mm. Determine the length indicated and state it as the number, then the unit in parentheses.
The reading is 36.82 (mm)
